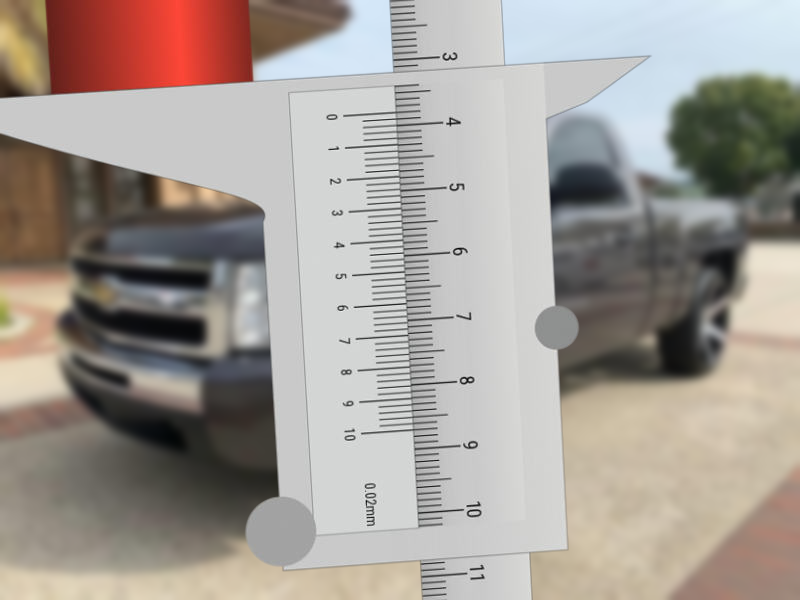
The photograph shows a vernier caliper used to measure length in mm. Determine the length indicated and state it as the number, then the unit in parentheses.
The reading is 38.0 (mm)
